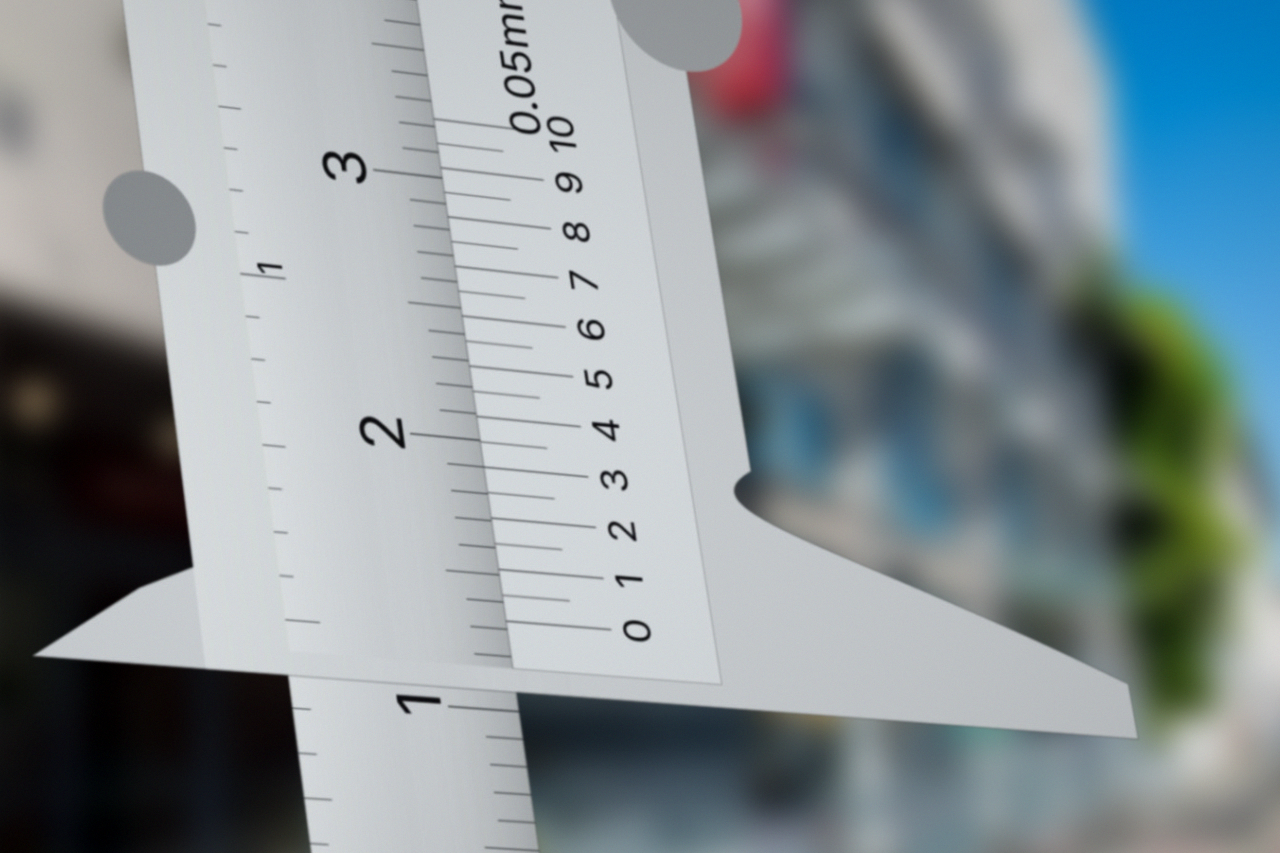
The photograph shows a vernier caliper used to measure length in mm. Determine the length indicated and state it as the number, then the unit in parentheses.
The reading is 13.3 (mm)
